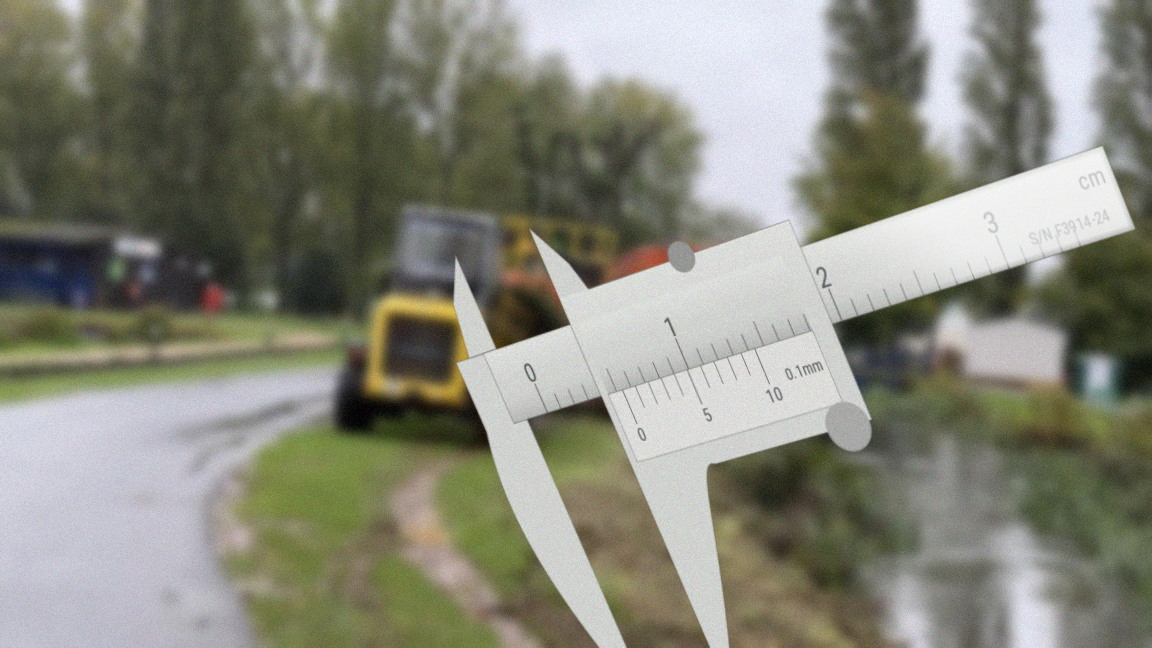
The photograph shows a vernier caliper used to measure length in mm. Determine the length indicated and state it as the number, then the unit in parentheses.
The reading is 5.4 (mm)
